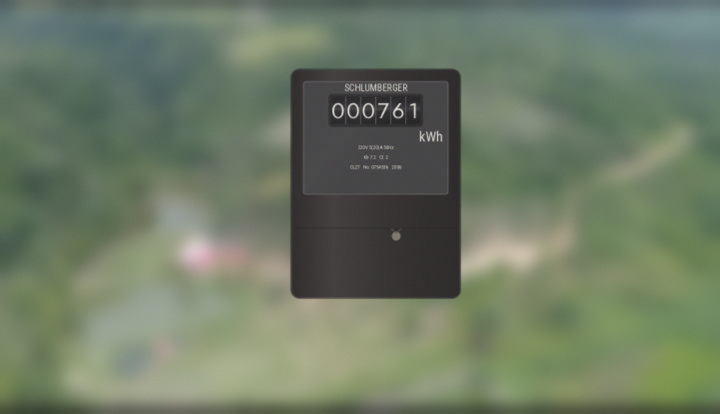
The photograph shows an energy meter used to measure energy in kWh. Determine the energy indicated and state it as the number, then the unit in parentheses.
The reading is 761 (kWh)
